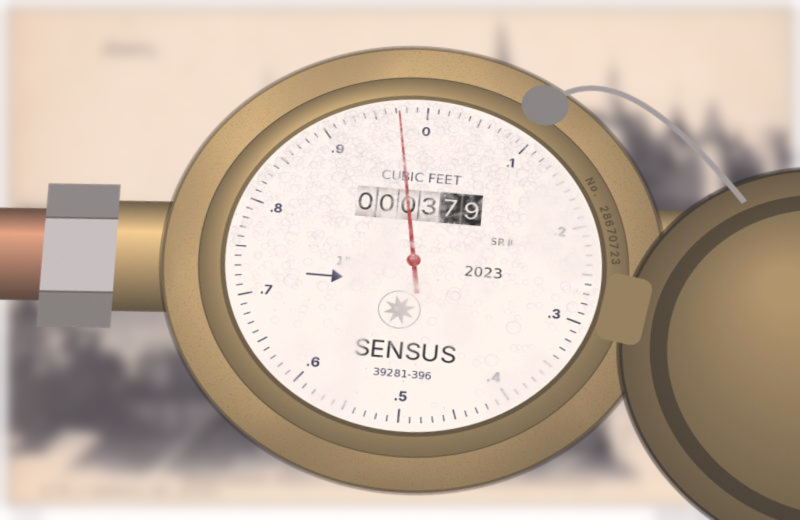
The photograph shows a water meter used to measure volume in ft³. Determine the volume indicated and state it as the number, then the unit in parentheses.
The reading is 378.97 (ft³)
